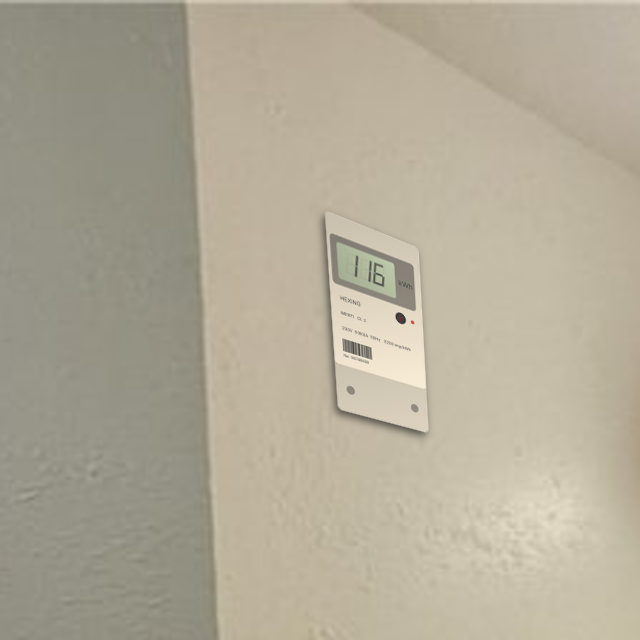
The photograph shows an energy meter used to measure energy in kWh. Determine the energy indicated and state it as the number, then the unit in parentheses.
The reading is 116 (kWh)
